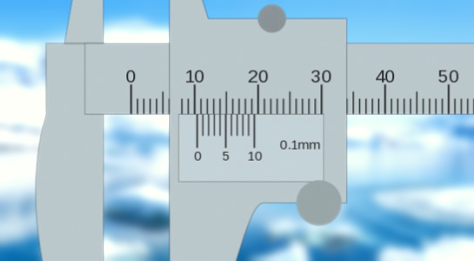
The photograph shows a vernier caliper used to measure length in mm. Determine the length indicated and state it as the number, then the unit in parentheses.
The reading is 10.4 (mm)
